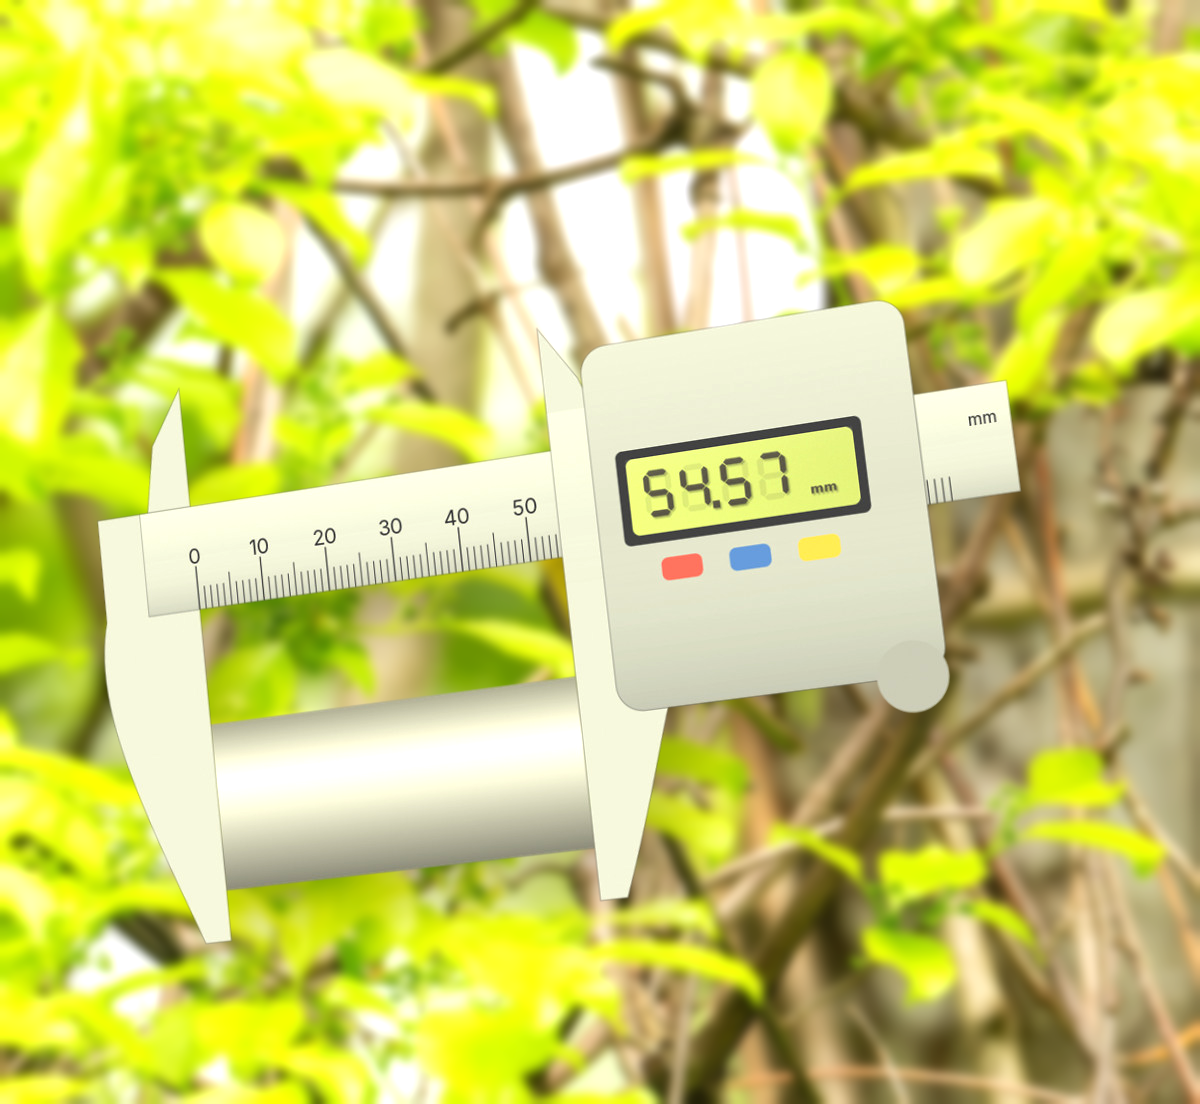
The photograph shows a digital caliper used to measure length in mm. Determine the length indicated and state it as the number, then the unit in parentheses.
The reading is 54.57 (mm)
